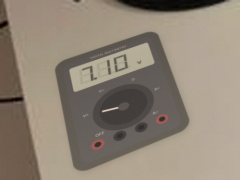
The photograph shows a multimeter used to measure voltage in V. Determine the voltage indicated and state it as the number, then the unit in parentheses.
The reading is 7.10 (V)
